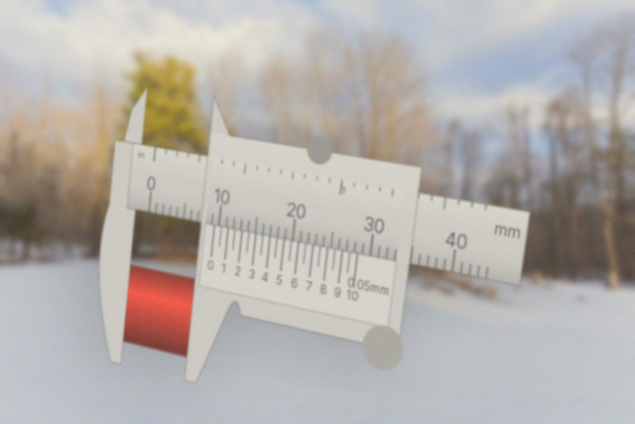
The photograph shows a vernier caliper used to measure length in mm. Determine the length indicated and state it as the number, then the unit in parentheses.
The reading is 9.4 (mm)
